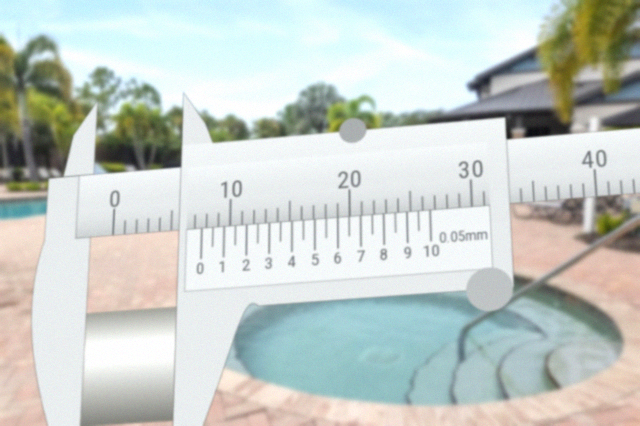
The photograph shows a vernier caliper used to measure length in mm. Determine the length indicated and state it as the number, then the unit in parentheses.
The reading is 7.6 (mm)
